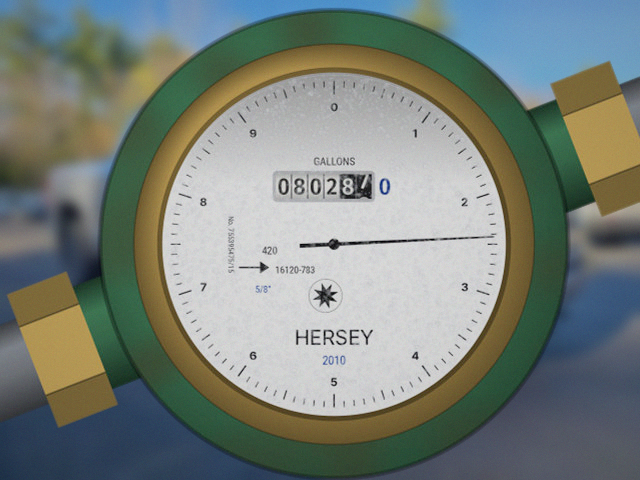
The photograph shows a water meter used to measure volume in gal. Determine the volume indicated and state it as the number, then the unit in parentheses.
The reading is 802872.4 (gal)
